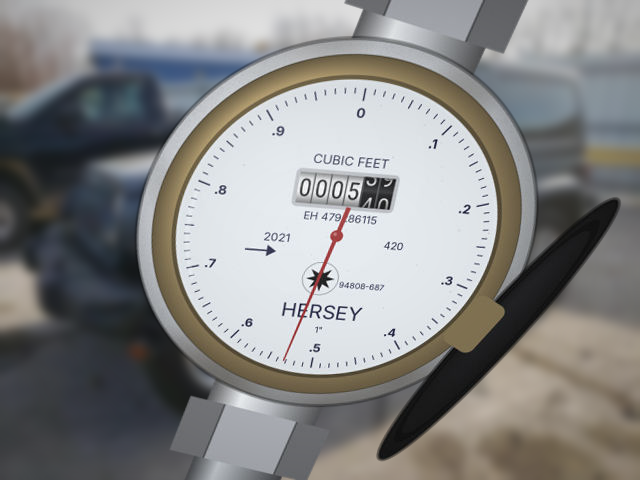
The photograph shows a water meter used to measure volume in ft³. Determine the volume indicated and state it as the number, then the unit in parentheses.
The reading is 539.53 (ft³)
